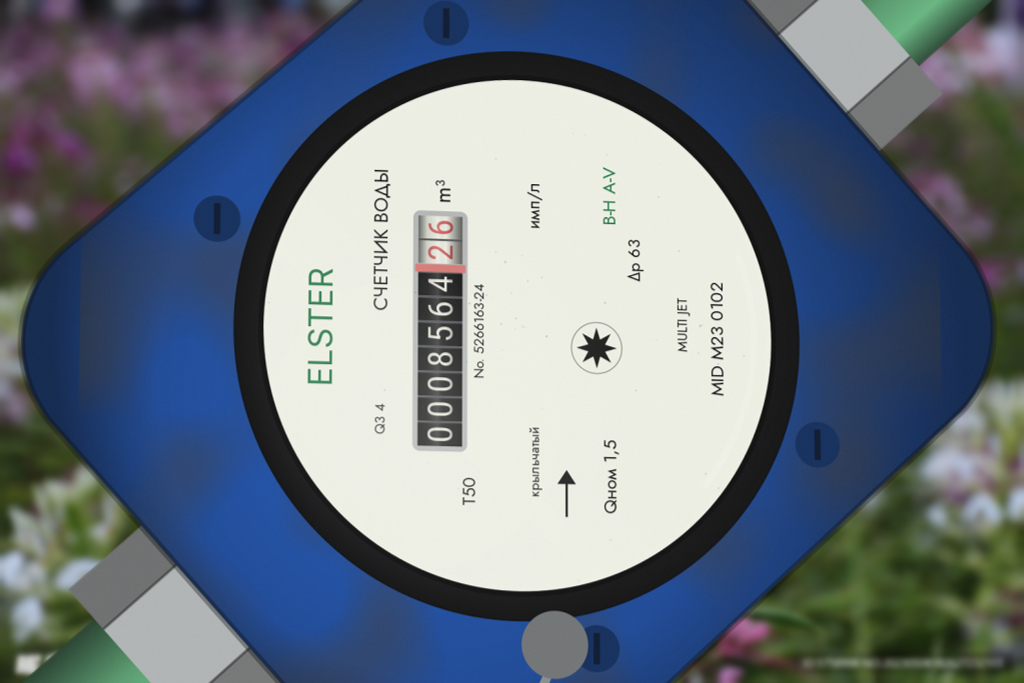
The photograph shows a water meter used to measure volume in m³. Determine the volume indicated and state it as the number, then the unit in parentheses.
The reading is 8564.26 (m³)
